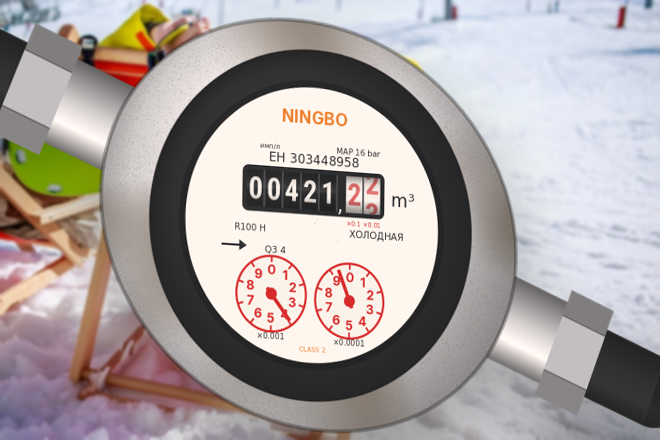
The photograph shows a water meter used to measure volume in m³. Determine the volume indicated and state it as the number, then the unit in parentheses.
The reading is 421.2239 (m³)
